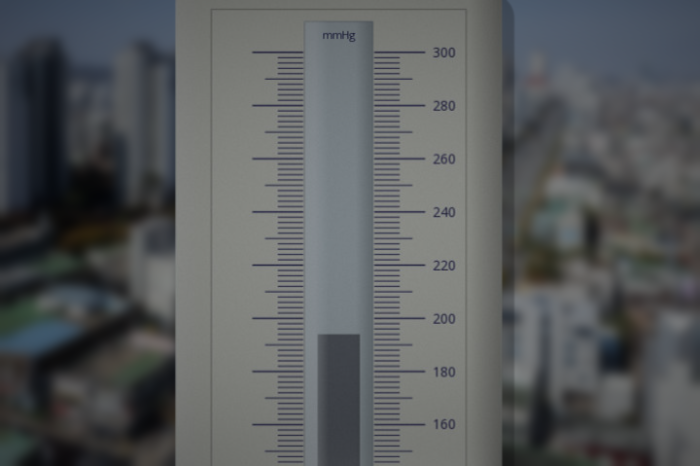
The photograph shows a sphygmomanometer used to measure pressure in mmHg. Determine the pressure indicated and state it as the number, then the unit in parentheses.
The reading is 194 (mmHg)
